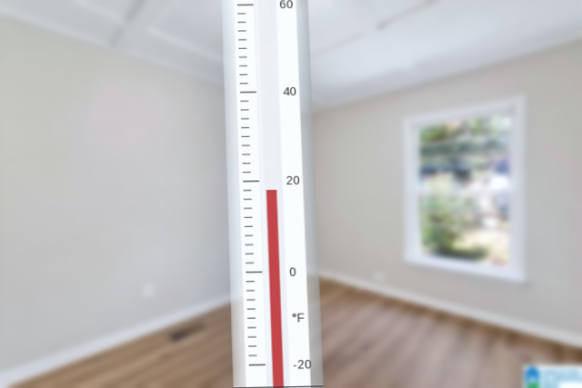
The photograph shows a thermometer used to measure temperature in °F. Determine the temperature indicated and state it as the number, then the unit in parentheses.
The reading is 18 (°F)
